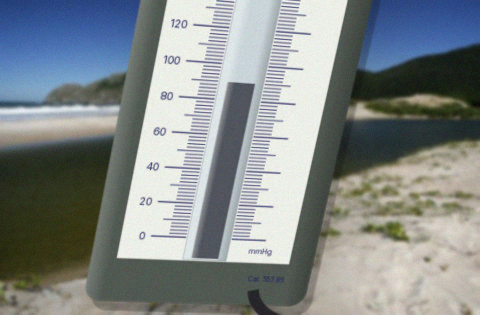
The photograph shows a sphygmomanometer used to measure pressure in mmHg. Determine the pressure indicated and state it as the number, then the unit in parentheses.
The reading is 90 (mmHg)
